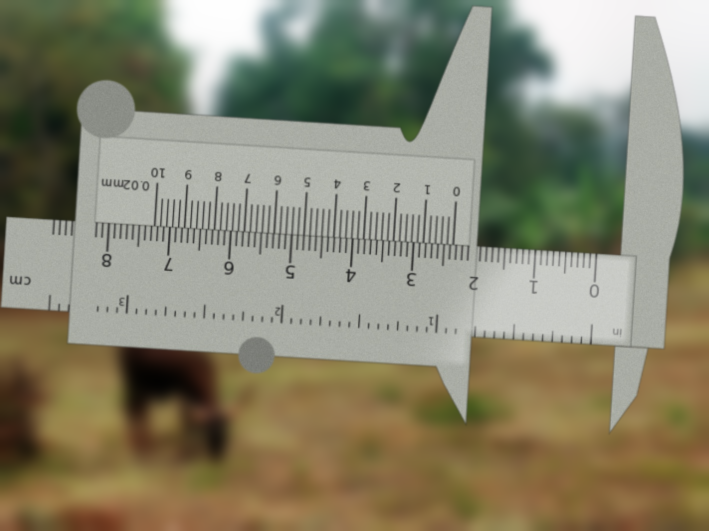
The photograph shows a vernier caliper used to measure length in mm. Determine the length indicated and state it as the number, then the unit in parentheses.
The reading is 23.5 (mm)
